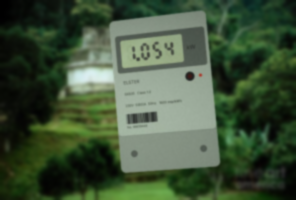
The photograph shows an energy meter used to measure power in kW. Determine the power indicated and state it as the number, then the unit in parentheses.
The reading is 1.054 (kW)
